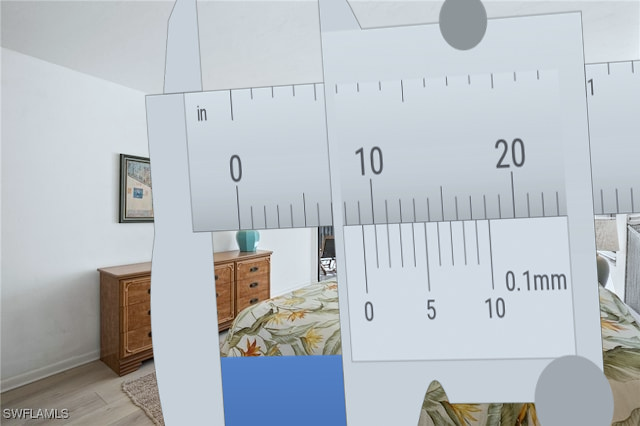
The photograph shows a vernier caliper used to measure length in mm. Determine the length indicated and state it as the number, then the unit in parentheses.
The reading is 9.2 (mm)
